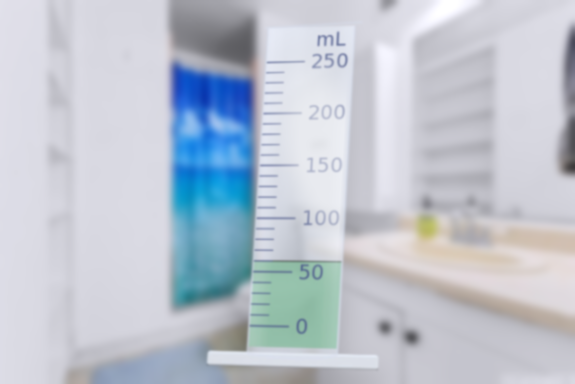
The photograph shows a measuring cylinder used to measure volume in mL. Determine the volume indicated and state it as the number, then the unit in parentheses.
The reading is 60 (mL)
